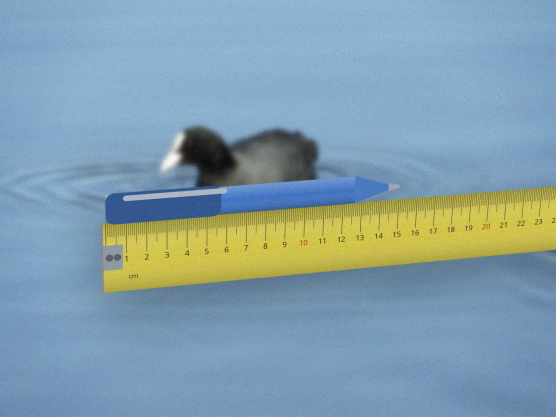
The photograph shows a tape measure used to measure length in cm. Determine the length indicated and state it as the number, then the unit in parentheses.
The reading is 15 (cm)
